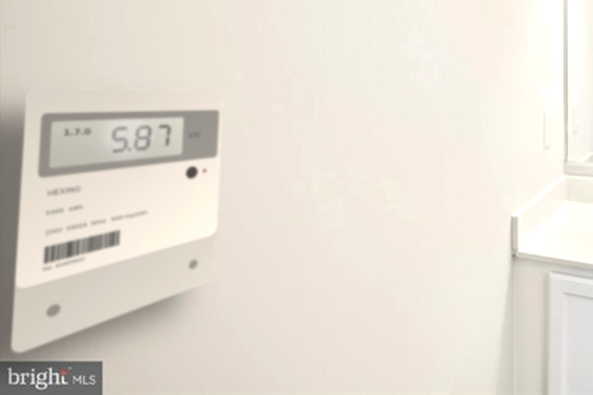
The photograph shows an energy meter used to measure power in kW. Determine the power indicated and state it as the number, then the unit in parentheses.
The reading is 5.87 (kW)
